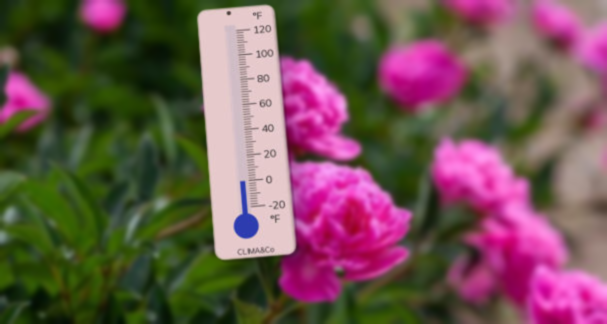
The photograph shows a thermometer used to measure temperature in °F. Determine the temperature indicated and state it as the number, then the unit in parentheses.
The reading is 0 (°F)
